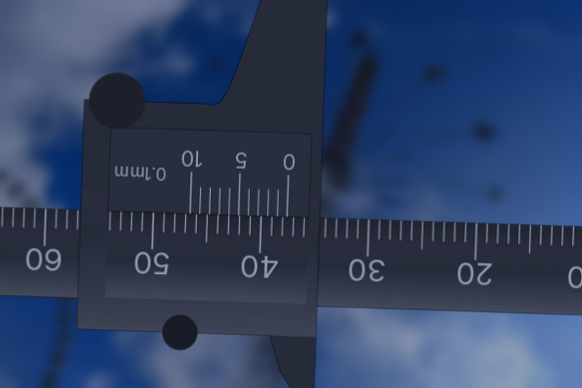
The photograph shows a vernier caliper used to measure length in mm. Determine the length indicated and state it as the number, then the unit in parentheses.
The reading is 37.6 (mm)
